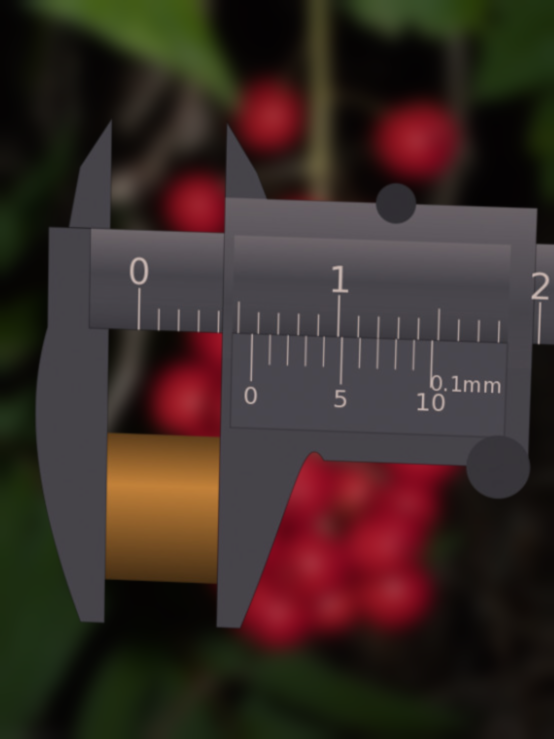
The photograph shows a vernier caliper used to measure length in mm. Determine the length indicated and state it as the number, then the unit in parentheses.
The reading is 5.7 (mm)
